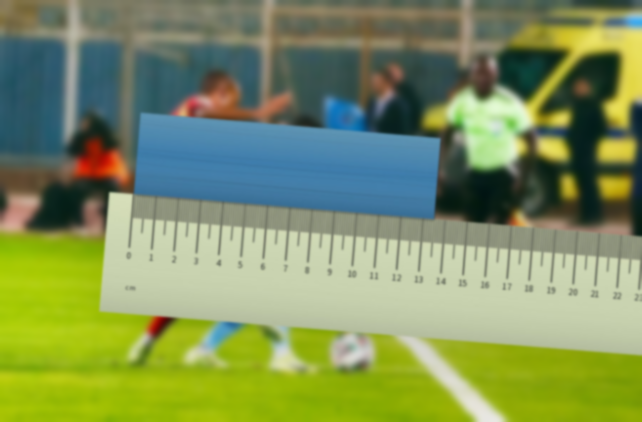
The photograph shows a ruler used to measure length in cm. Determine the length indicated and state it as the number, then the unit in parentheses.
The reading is 13.5 (cm)
